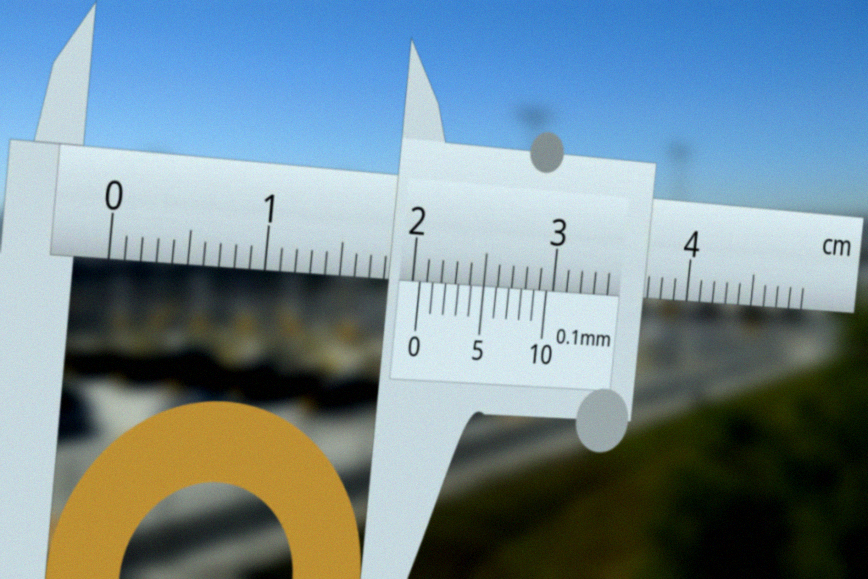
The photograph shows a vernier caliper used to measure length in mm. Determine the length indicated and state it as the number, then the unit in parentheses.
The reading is 20.5 (mm)
